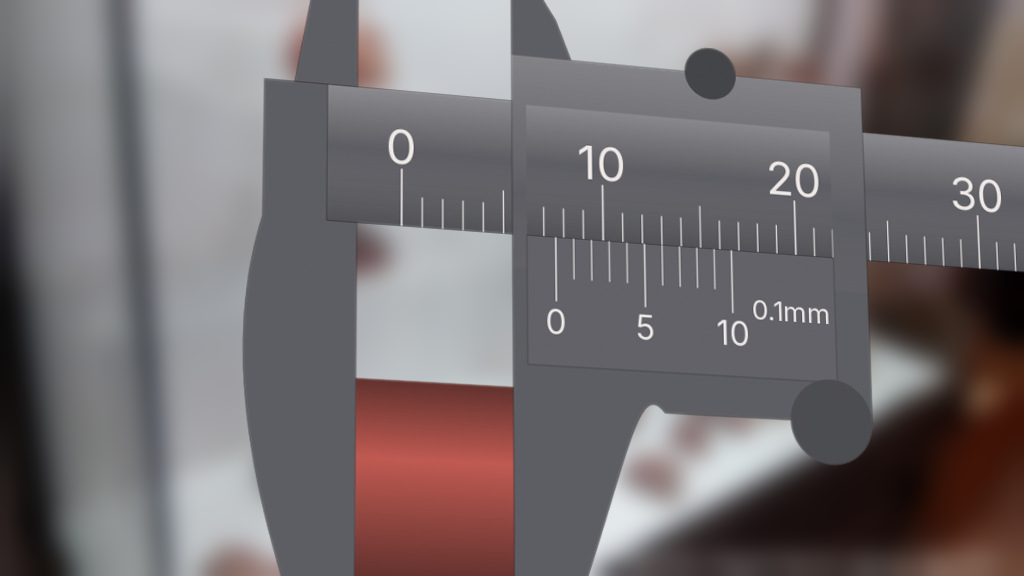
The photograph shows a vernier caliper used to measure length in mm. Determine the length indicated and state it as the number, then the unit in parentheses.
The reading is 7.6 (mm)
